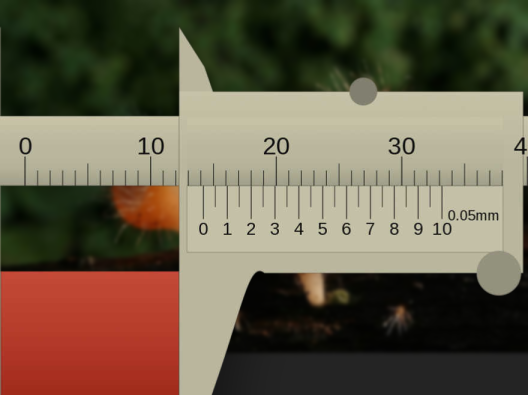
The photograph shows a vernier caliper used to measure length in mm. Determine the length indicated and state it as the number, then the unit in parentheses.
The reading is 14.2 (mm)
